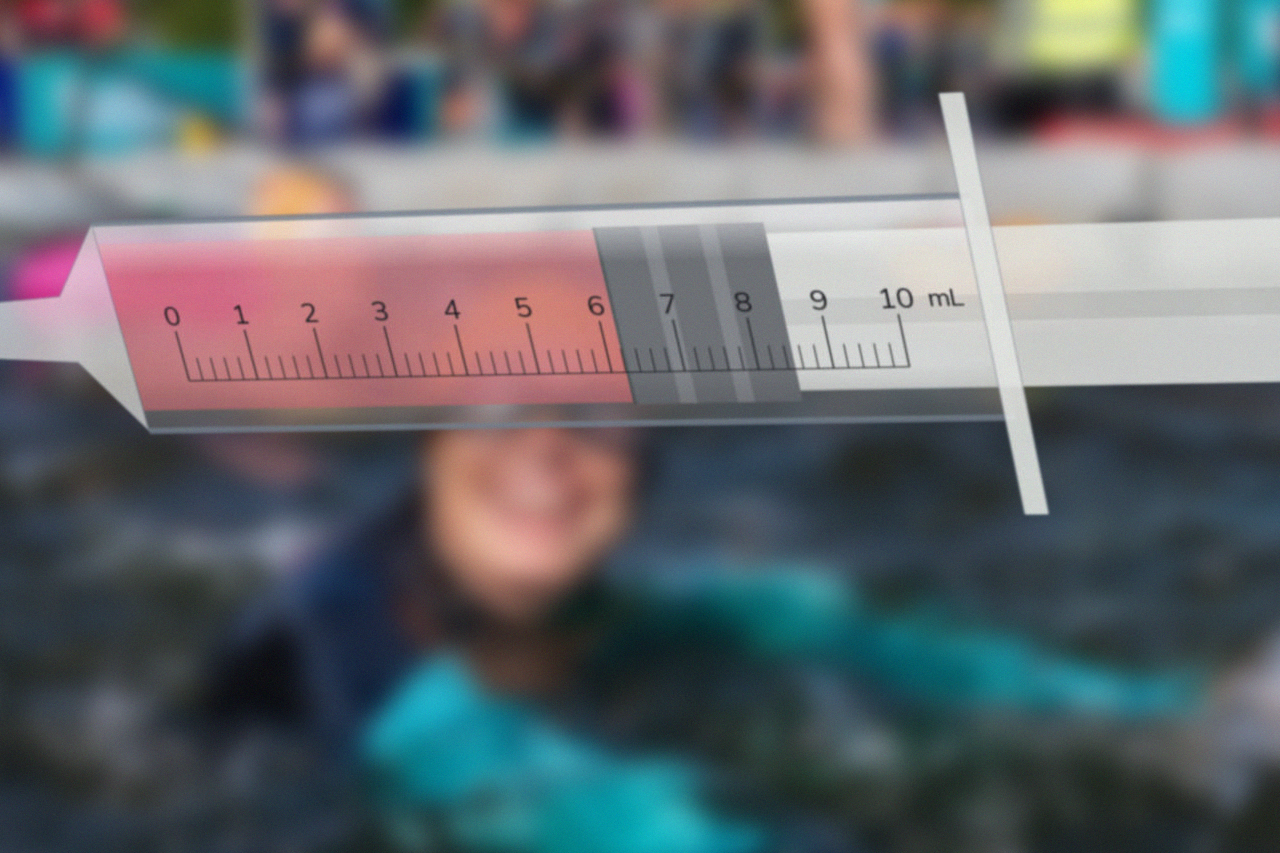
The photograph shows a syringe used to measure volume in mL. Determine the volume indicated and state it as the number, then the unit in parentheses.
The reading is 6.2 (mL)
